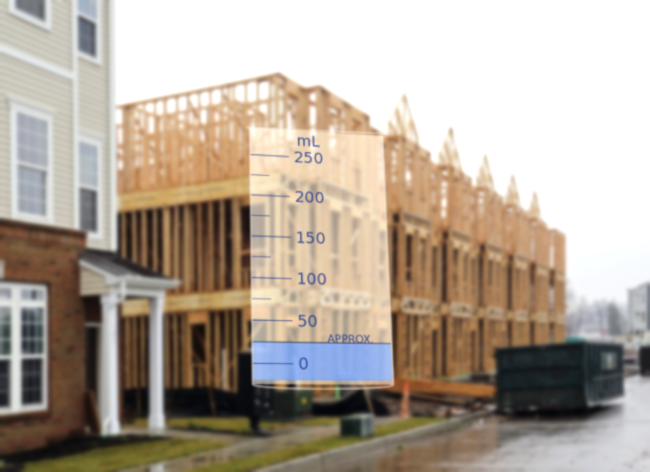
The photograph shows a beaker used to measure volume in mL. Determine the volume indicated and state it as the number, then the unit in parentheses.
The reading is 25 (mL)
